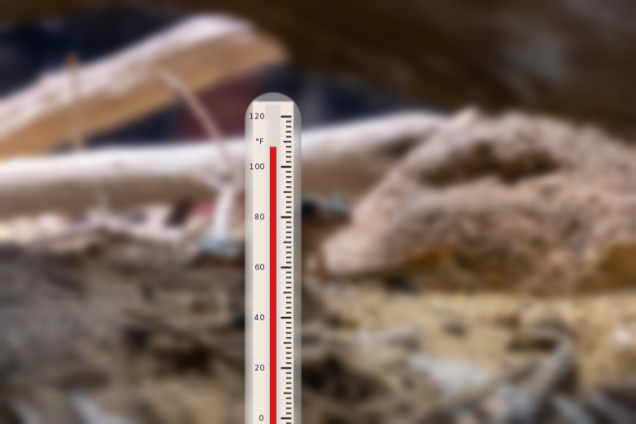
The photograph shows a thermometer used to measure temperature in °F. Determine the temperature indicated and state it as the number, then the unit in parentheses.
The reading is 108 (°F)
